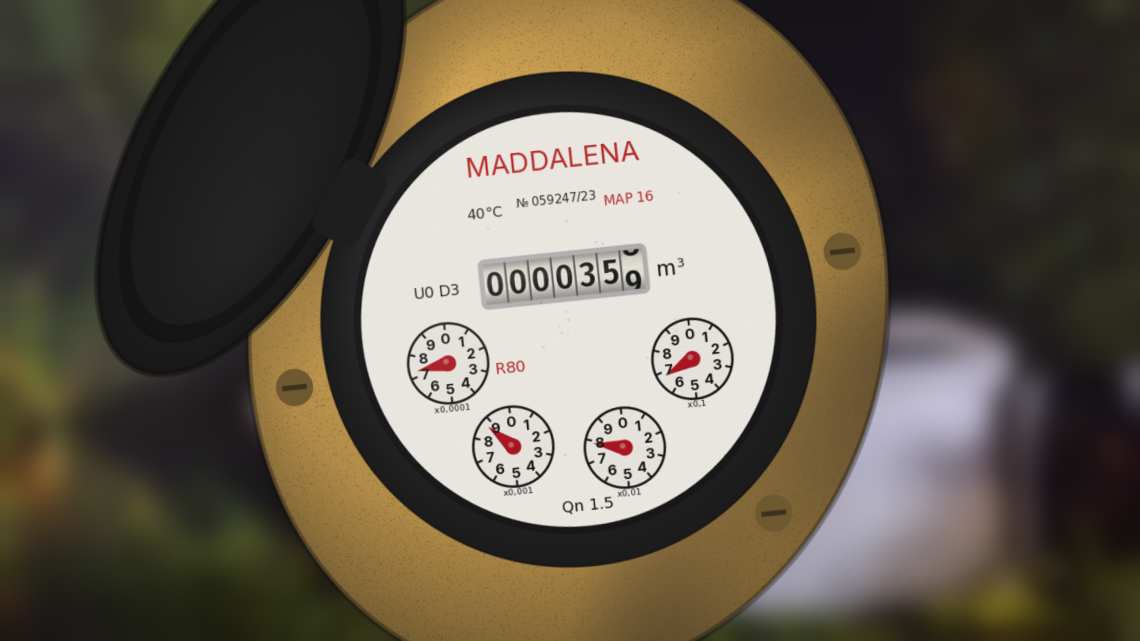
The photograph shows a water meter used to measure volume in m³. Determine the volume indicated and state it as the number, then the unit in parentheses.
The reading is 358.6787 (m³)
